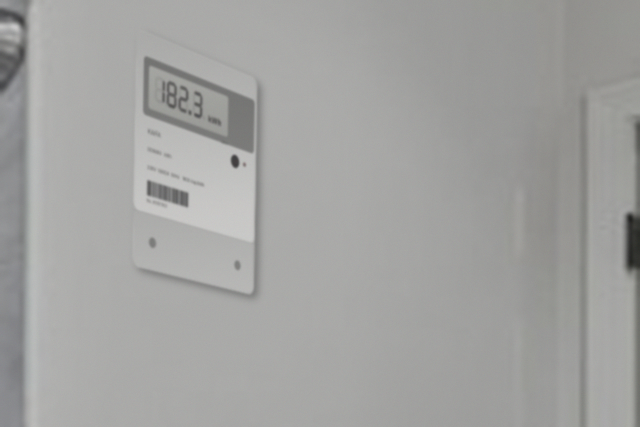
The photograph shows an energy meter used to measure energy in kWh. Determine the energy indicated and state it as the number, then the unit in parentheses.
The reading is 182.3 (kWh)
